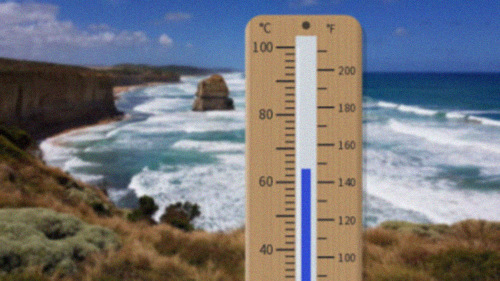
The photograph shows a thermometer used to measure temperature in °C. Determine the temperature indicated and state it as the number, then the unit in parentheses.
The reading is 64 (°C)
